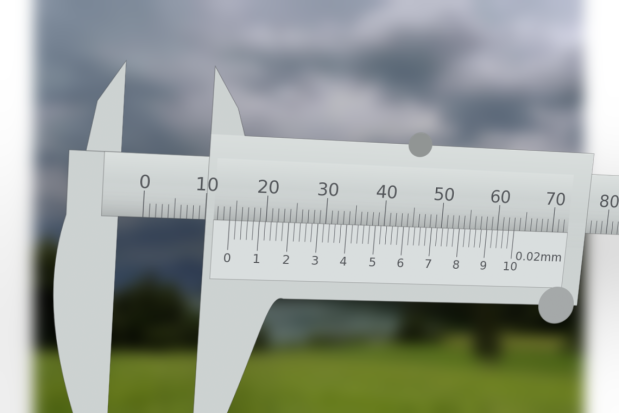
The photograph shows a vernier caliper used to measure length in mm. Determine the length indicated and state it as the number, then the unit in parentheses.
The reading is 14.0 (mm)
